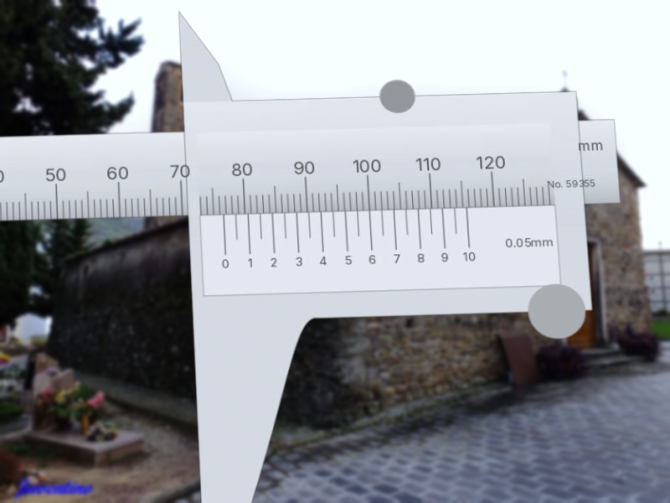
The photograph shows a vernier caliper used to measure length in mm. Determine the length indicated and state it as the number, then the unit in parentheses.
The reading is 76.6 (mm)
